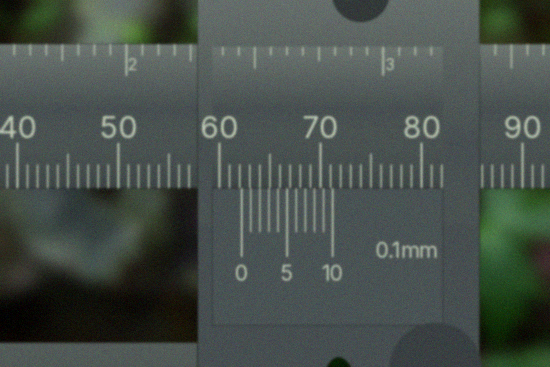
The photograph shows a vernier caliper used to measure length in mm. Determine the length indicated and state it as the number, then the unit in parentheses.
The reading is 62.2 (mm)
